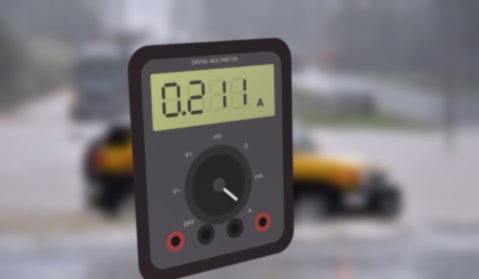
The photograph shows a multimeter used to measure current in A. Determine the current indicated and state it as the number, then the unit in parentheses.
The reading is 0.211 (A)
